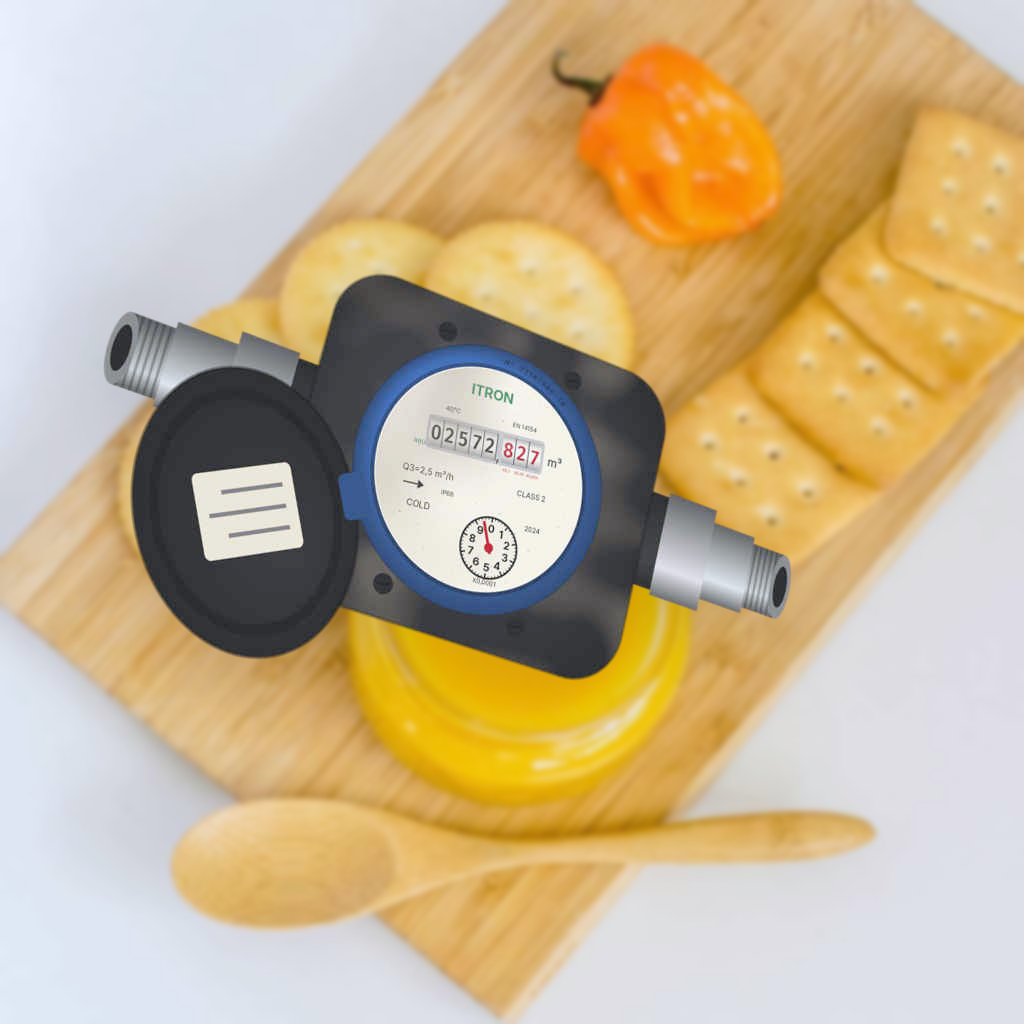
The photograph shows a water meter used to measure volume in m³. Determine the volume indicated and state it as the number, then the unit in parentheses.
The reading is 2572.8269 (m³)
